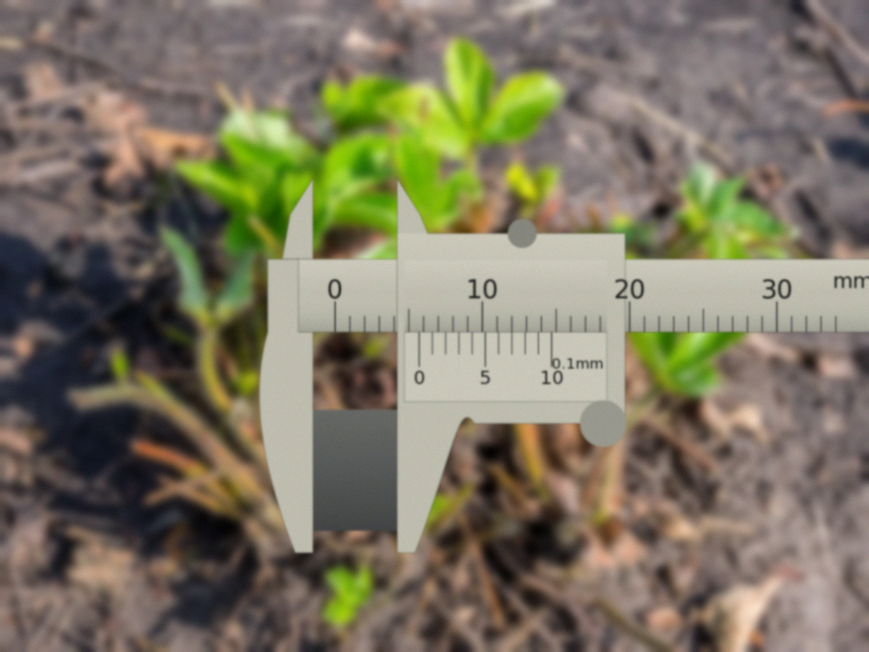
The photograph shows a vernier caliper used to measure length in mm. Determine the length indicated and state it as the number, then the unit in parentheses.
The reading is 5.7 (mm)
